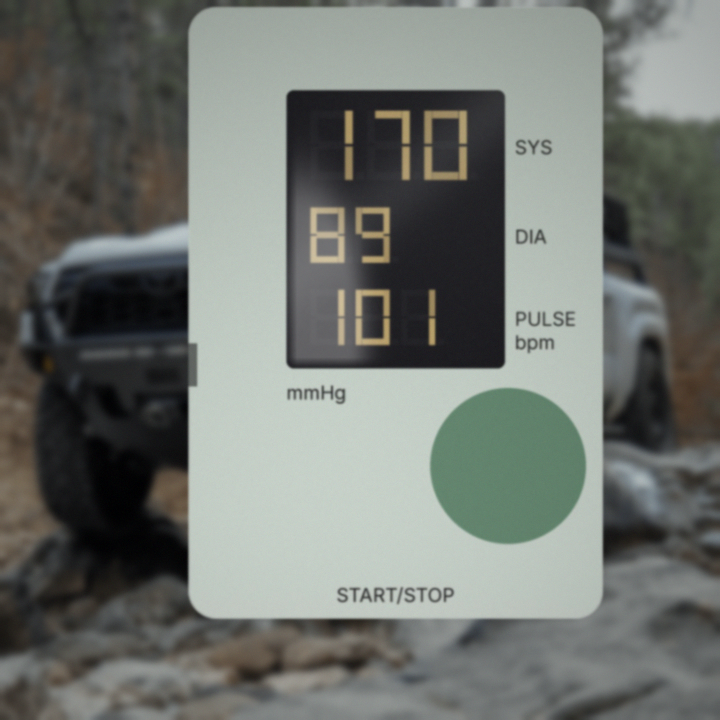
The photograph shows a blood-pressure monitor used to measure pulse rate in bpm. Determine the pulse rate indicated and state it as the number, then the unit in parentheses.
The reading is 101 (bpm)
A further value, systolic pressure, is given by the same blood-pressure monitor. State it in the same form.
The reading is 170 (mmHg)
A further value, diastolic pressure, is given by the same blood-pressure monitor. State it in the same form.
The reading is 89 (mmHg)
